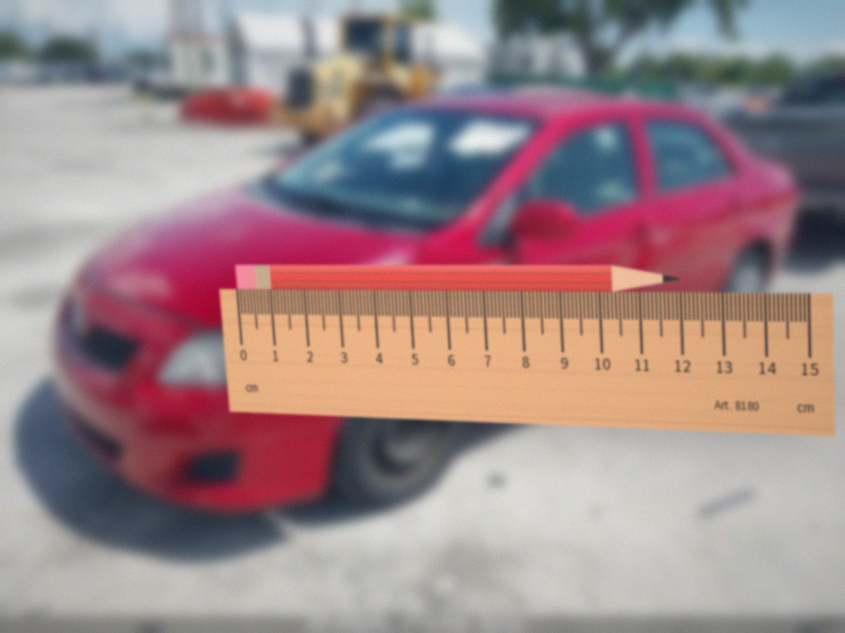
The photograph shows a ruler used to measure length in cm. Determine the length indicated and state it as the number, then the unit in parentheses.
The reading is 12 (cm)
